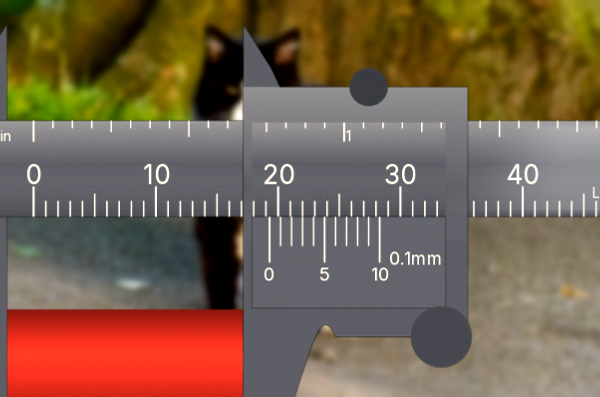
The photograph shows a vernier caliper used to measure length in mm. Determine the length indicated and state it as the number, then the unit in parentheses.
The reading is 19.3 (mm)
